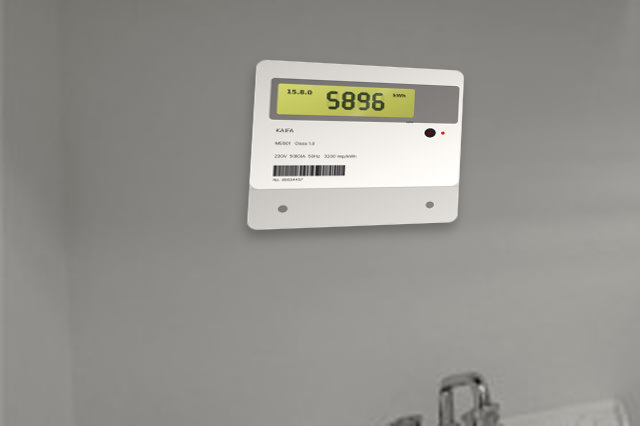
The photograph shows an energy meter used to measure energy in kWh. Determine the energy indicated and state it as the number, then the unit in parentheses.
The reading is 5896 (kWh)
